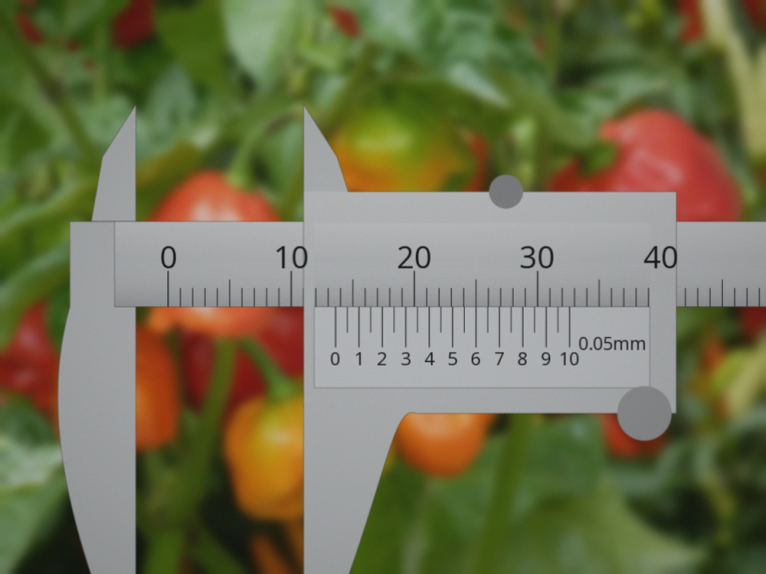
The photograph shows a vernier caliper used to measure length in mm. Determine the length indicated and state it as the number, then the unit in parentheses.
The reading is 13.6 (mm)
